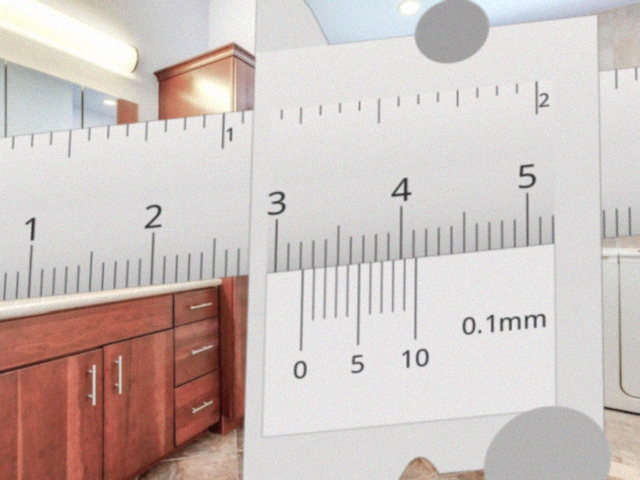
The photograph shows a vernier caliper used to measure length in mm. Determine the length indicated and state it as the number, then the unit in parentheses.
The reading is 32.2 (mm)
